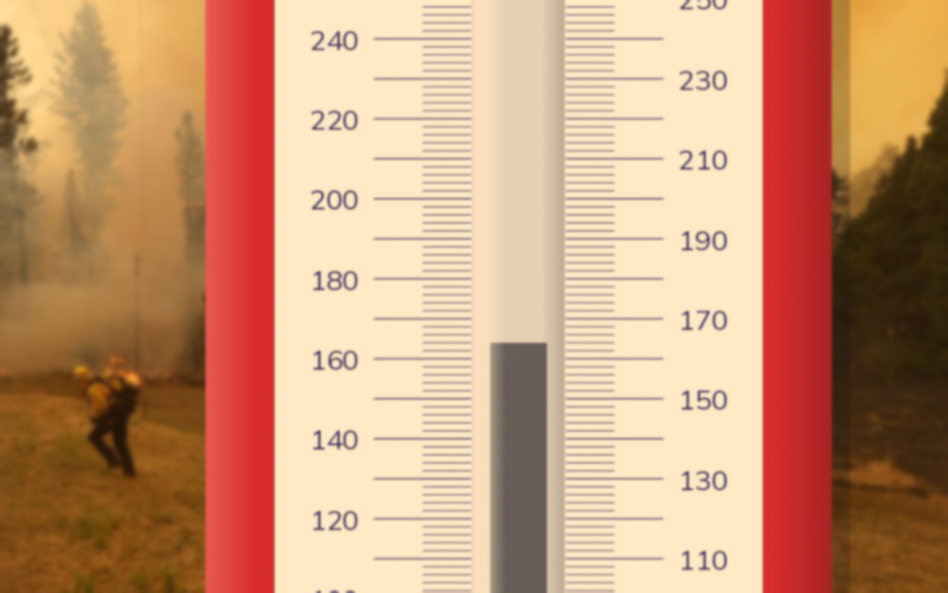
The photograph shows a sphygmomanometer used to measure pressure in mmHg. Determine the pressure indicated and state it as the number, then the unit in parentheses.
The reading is 164 (mmHg)
